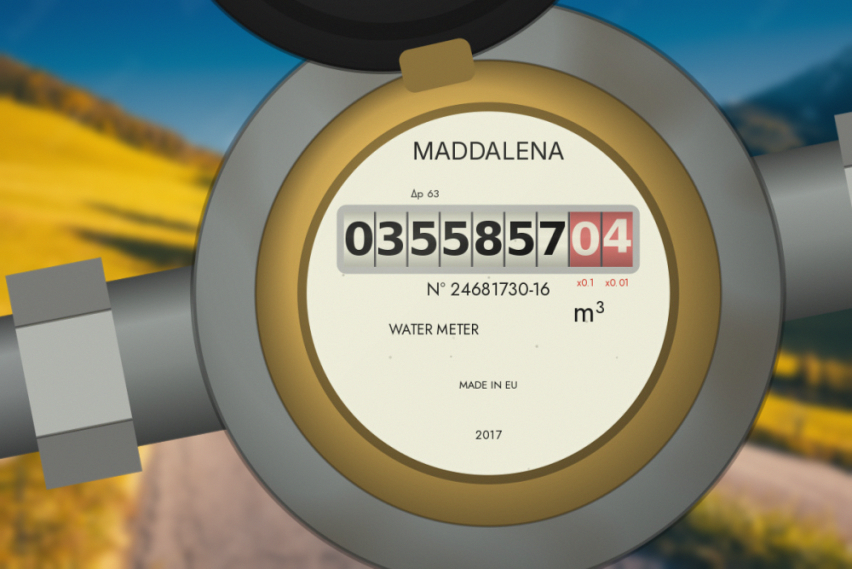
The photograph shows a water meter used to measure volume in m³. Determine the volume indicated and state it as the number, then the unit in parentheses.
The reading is 355857.04 (m³)
